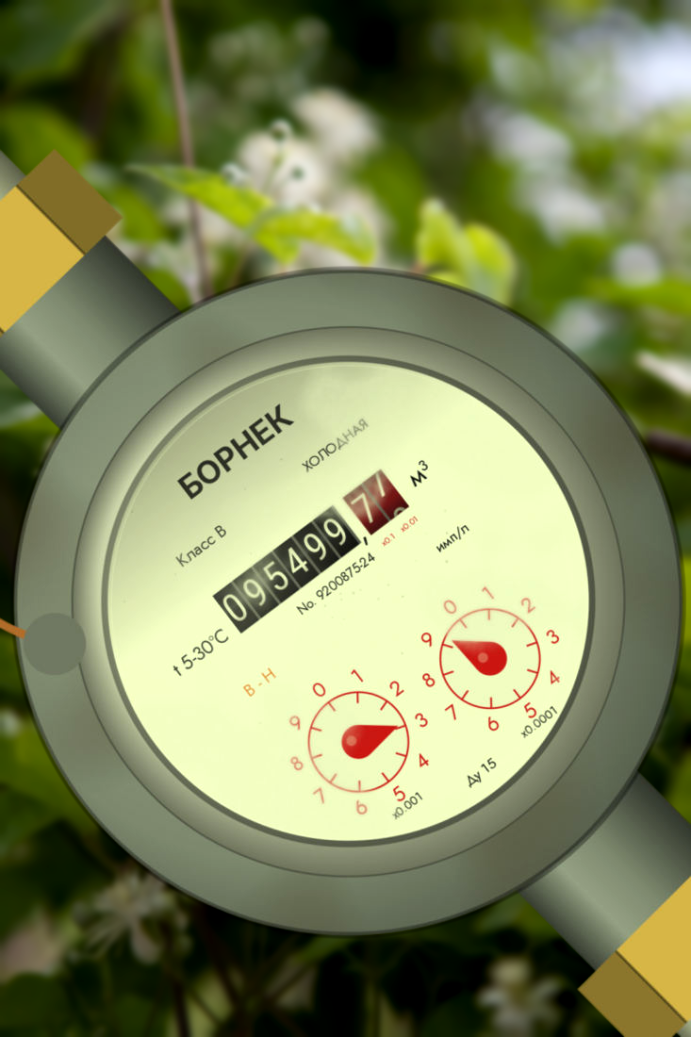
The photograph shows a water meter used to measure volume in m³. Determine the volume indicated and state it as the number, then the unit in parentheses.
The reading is 95499.7729 (m³)
